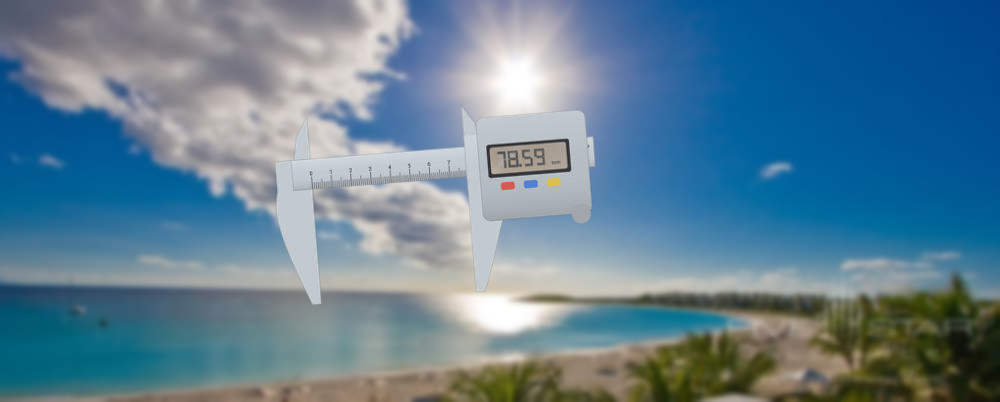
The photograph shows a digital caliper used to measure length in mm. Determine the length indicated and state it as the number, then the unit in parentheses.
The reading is 78.59 (mm)
